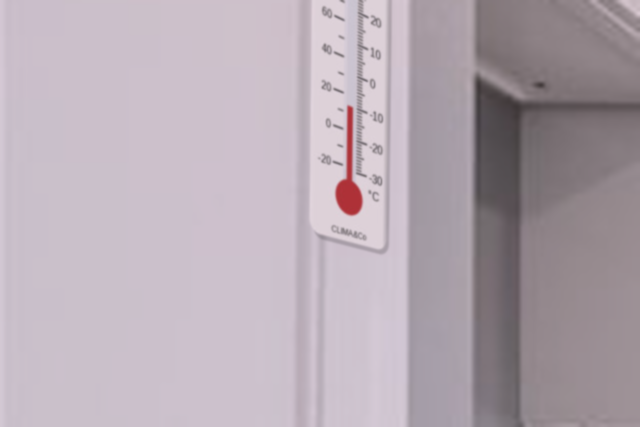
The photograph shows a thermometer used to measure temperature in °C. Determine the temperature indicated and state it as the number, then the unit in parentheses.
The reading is -10 (°C)
